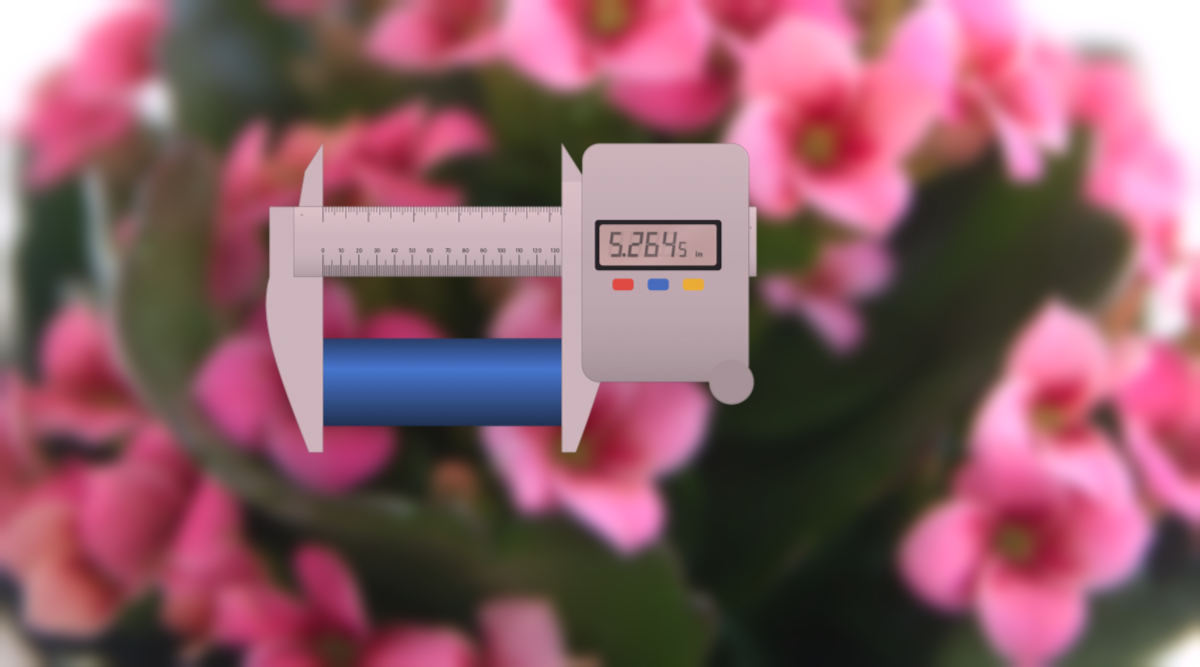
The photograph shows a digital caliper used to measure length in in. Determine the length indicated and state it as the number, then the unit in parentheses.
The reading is 5.2645 (in)
